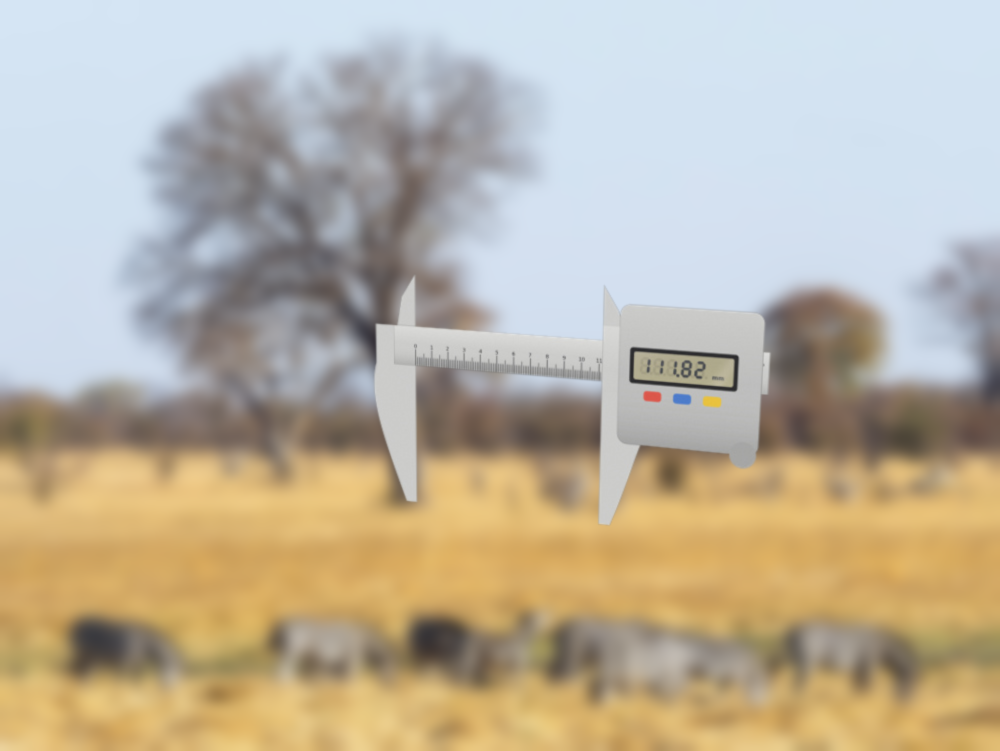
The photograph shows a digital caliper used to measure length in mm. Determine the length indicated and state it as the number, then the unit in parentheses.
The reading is 111.82 (mm)
